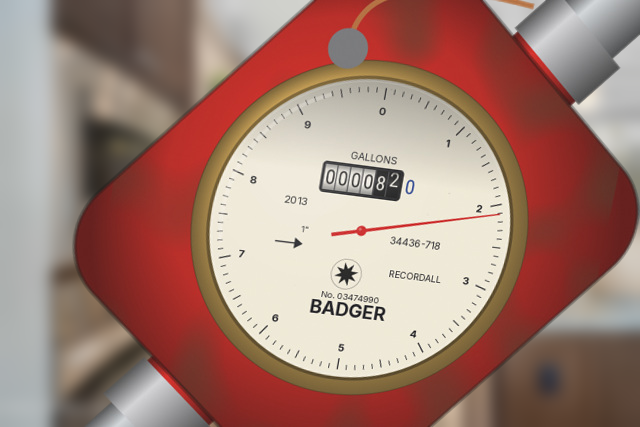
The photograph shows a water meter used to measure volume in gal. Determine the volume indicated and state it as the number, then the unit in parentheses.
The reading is 822.1 (gal)
